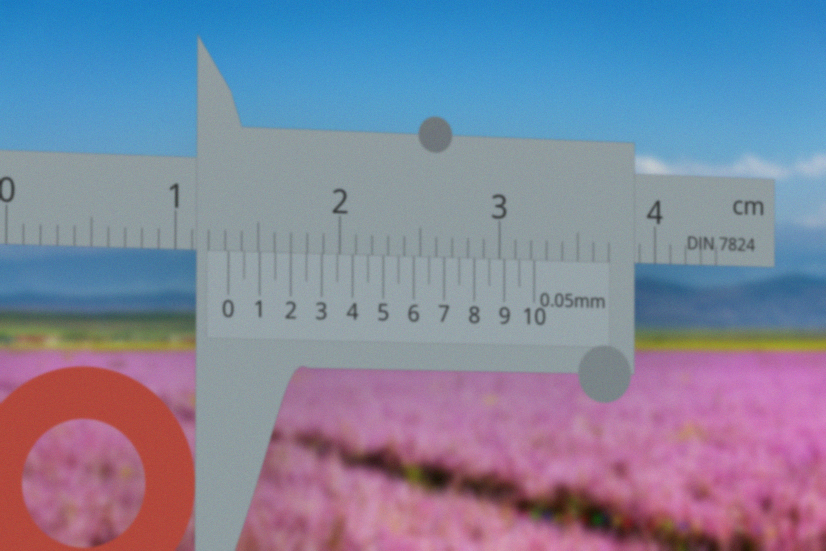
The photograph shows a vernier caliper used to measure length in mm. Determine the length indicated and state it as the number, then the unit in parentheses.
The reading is 13.2 (mm)
